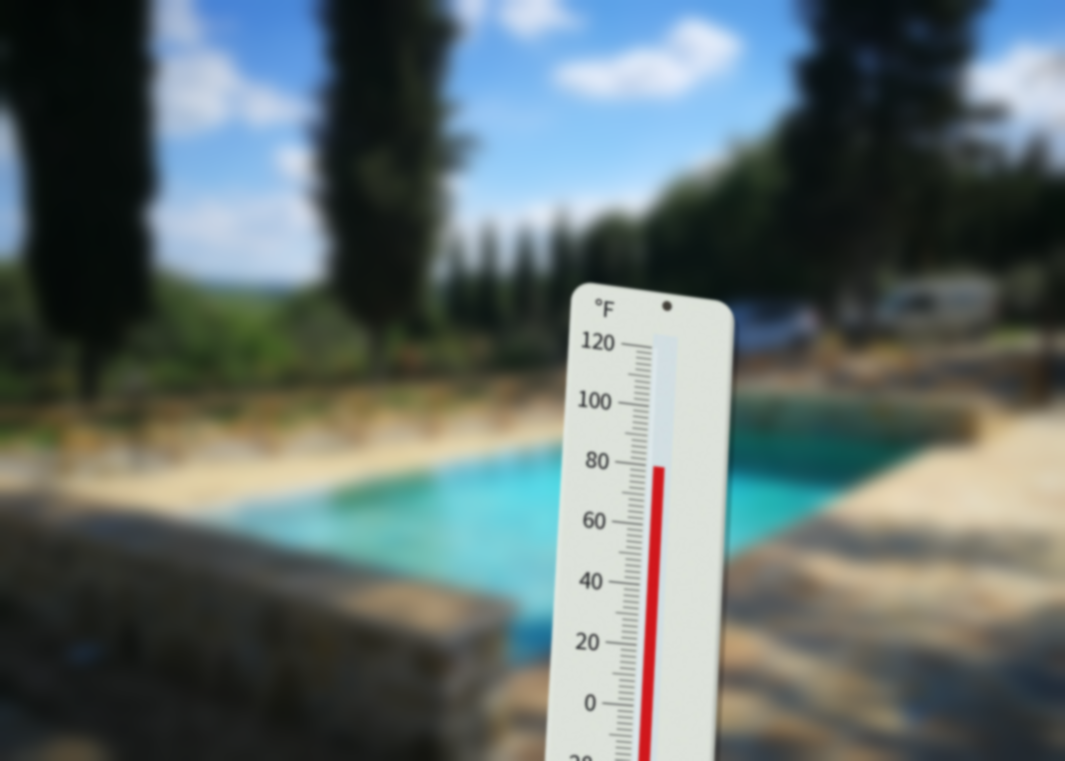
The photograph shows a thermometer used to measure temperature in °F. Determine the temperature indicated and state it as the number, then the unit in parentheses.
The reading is 80 (°F)
